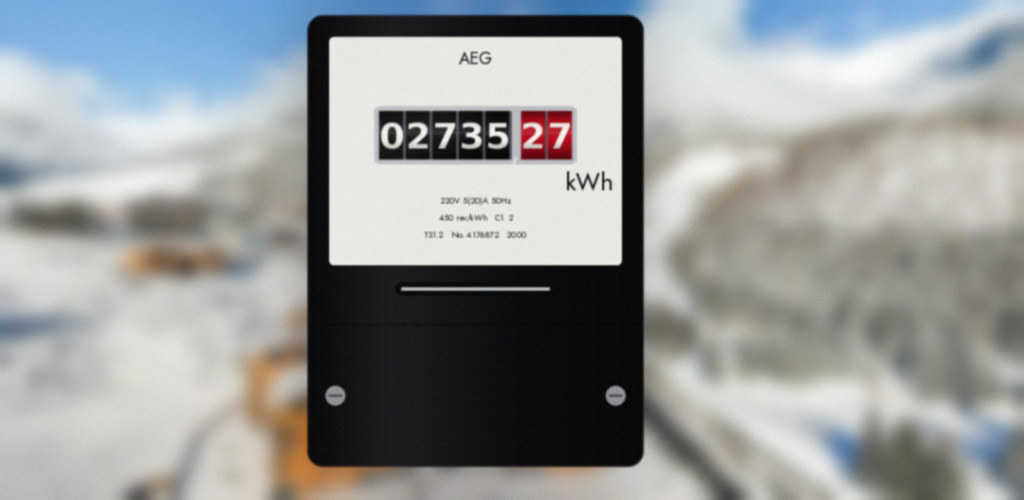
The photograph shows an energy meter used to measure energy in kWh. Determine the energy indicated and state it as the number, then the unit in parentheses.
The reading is 2735.27 (kWh)
